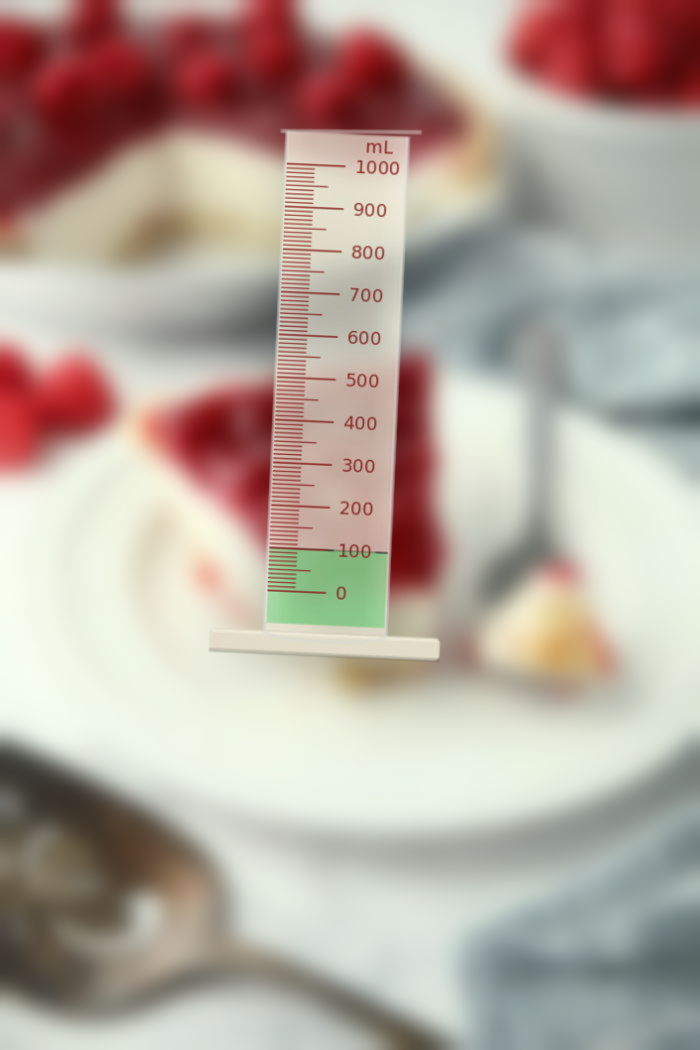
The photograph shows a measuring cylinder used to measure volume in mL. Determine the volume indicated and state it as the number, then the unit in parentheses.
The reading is 100 (mL)
